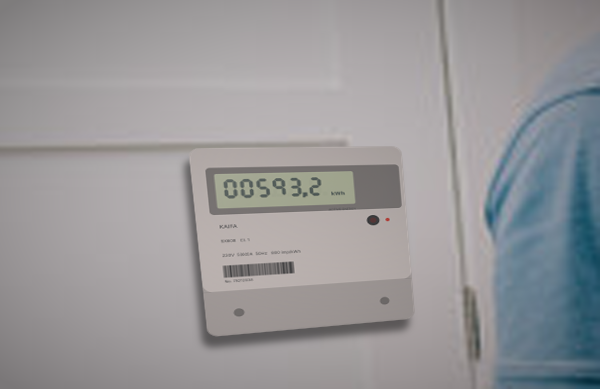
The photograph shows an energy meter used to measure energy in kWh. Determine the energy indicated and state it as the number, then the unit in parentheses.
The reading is 593.2 (kWh)
